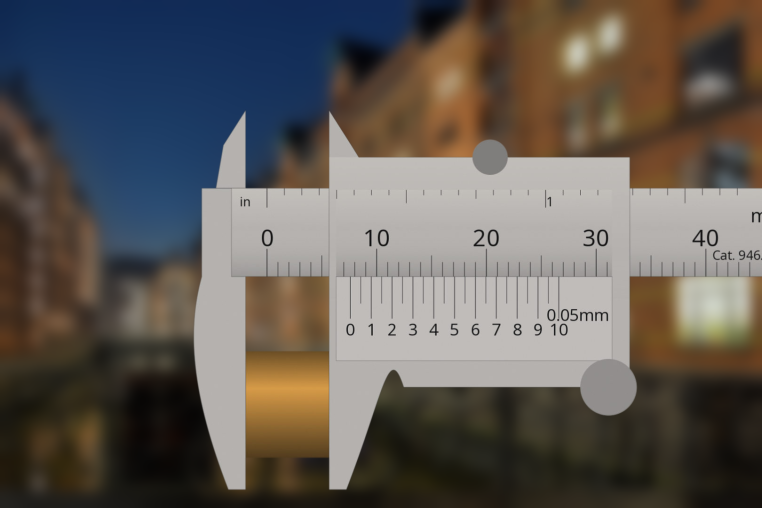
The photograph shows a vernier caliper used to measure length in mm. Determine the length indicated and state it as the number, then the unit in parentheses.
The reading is 7.6 (mm)
